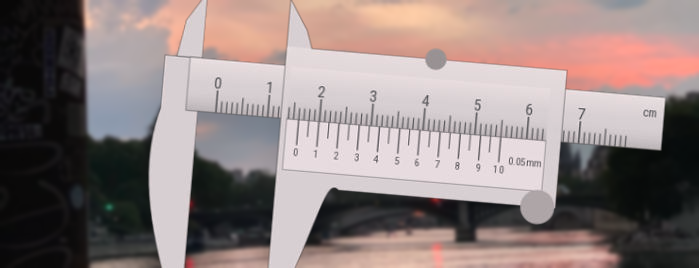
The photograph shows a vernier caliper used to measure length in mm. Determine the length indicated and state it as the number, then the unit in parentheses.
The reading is 16.0 (mm)
